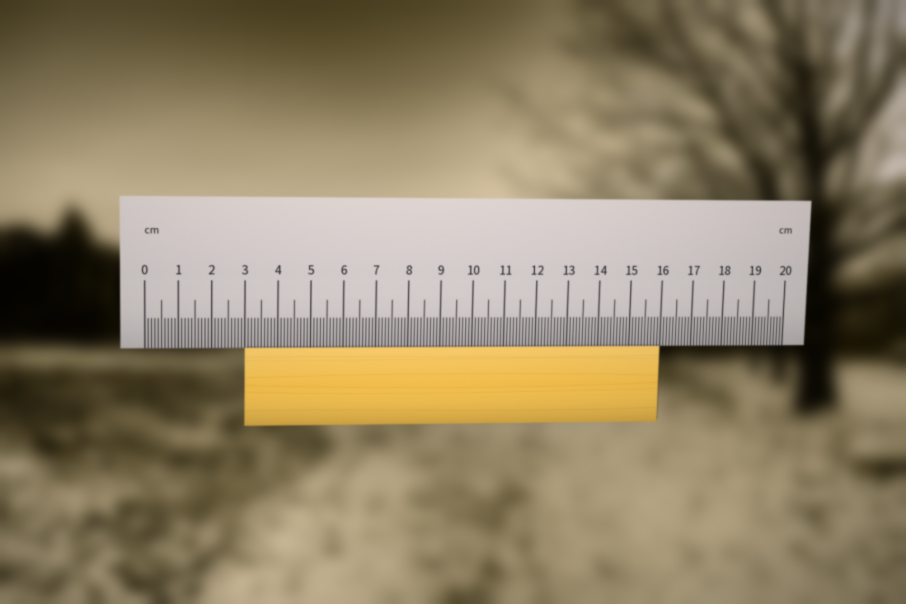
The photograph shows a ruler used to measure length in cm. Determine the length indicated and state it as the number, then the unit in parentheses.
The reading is 13 (cm)
